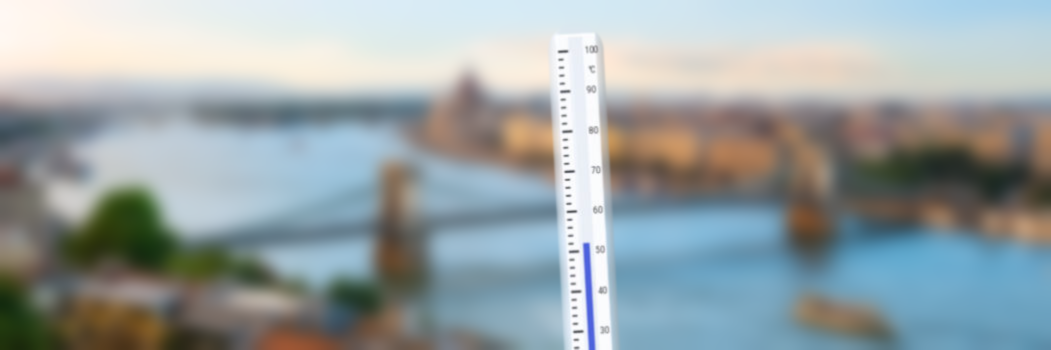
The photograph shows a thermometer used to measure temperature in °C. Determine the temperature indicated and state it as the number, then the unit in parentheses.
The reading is 52 (°C)
